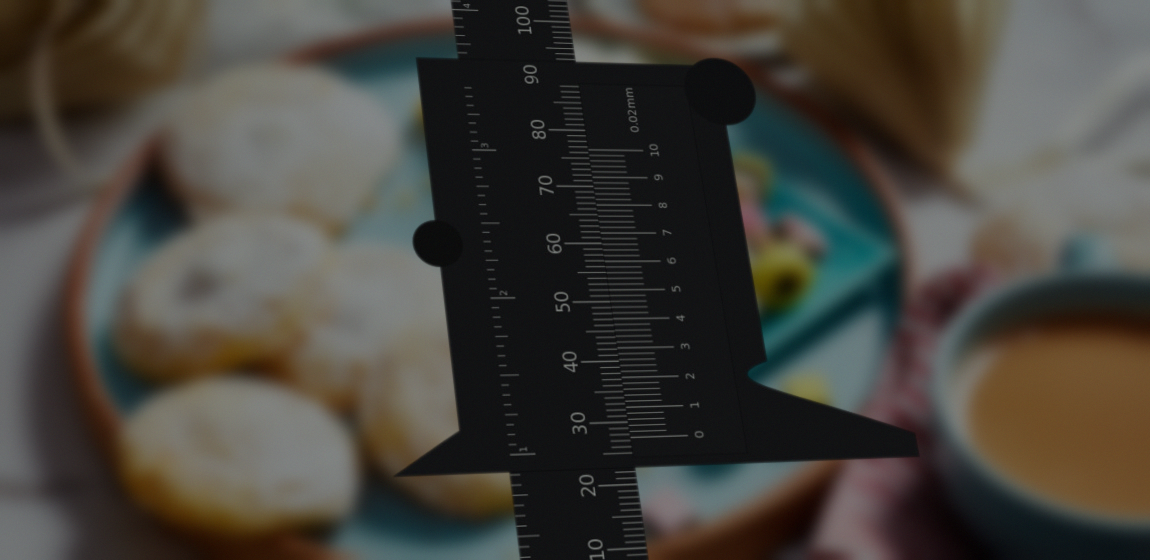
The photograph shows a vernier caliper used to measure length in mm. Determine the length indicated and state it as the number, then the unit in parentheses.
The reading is 27.5 (mm)
